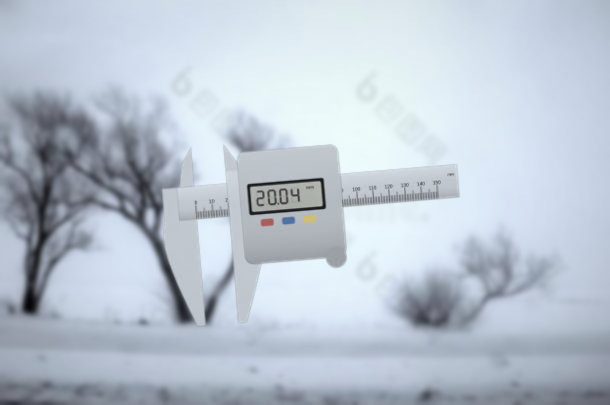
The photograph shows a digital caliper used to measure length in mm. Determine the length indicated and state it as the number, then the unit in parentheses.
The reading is 20.04 (mm)
